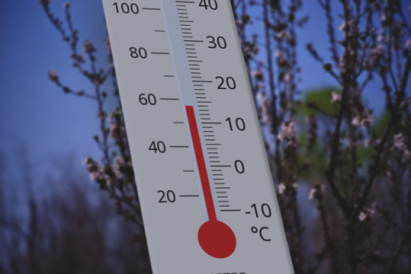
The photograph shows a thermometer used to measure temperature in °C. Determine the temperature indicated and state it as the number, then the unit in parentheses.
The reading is 14 (°C)
